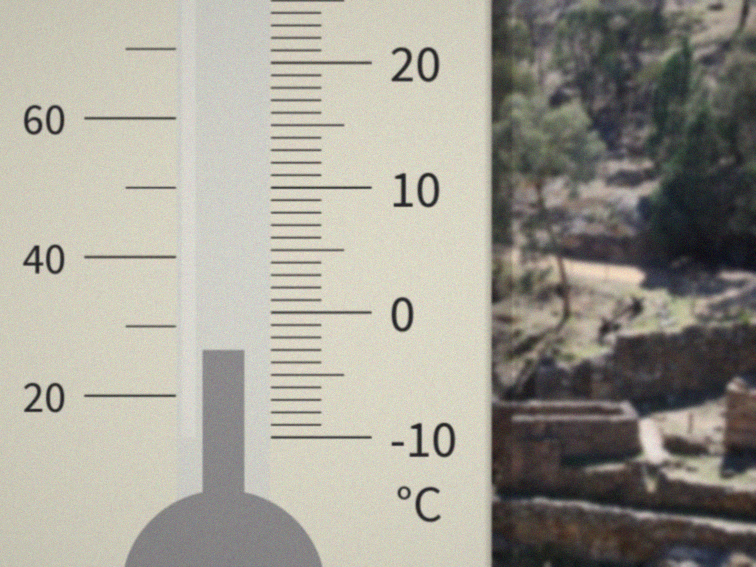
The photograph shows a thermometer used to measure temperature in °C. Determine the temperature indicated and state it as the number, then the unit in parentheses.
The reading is -3 (°C)
